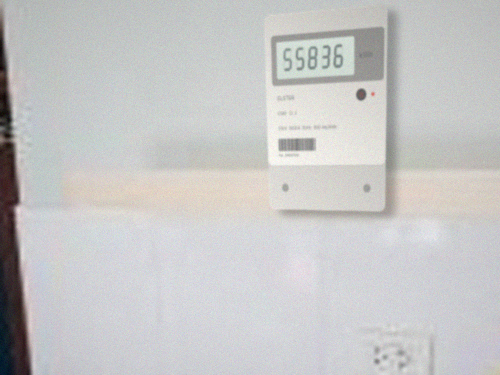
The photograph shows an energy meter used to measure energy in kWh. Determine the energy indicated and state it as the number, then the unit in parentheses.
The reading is 55836 (kWh)
